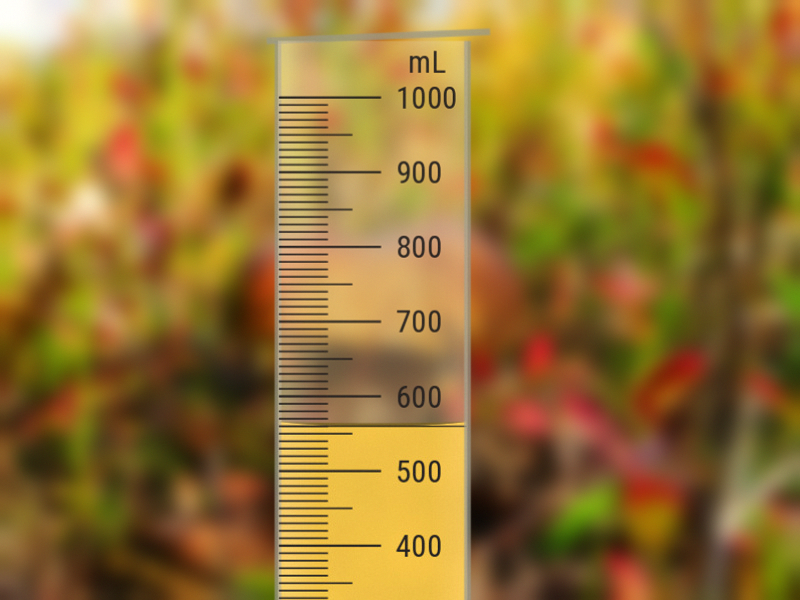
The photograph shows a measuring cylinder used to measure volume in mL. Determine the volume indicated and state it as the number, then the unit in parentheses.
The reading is 560 (mL)
